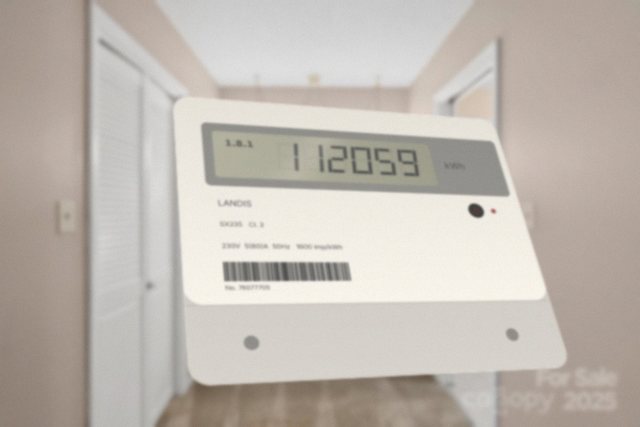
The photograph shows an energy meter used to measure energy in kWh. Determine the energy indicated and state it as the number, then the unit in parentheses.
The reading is 112059 (kWh)
